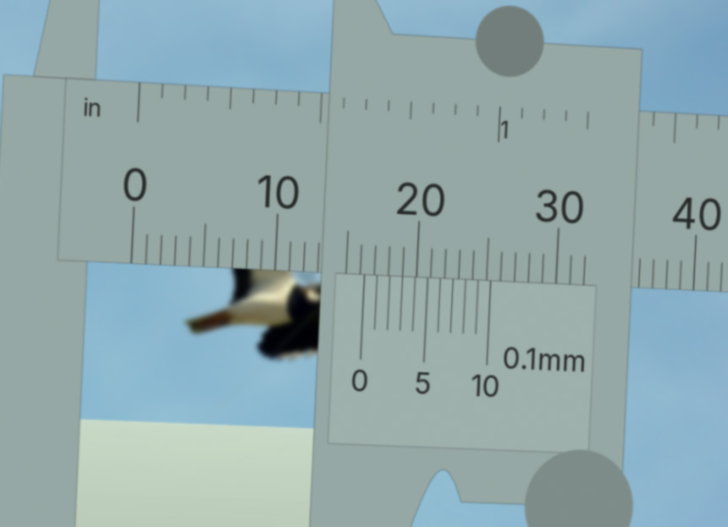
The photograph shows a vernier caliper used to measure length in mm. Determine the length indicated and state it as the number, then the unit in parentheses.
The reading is 16.3 (mm)
